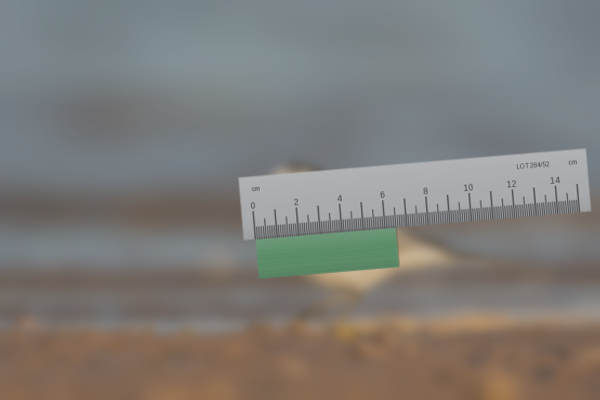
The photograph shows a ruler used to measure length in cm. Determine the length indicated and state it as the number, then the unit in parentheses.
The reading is 6.5 (cm)
